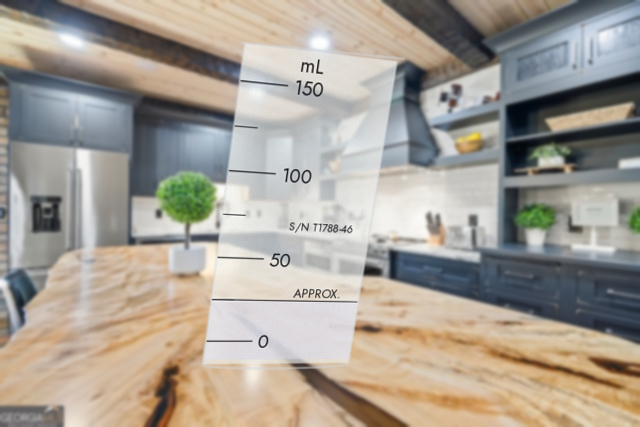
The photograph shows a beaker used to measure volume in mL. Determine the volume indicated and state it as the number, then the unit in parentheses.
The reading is 25 (mL)
